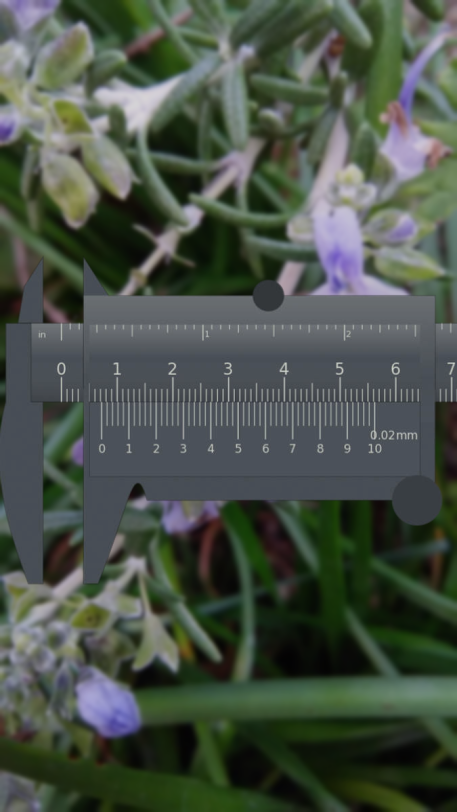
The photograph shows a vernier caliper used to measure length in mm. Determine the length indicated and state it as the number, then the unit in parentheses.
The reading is 7.2 (mm)
